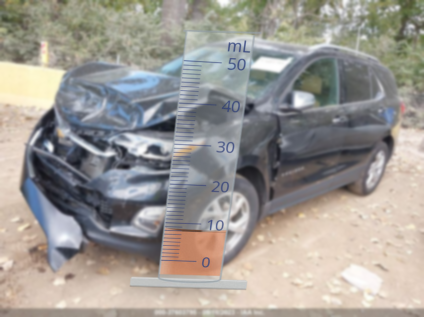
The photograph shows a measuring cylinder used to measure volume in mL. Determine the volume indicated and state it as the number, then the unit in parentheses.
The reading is 8 (mL)
